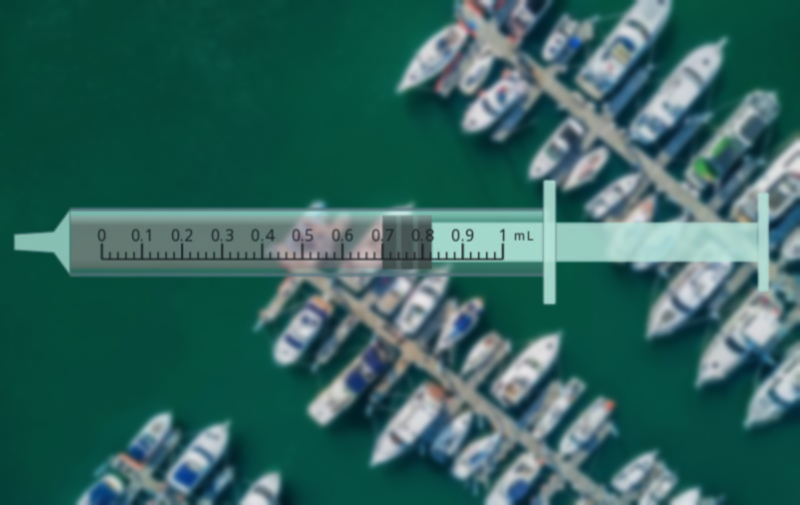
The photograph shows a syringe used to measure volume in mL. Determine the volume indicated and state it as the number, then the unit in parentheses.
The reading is 0.7 (mL)
